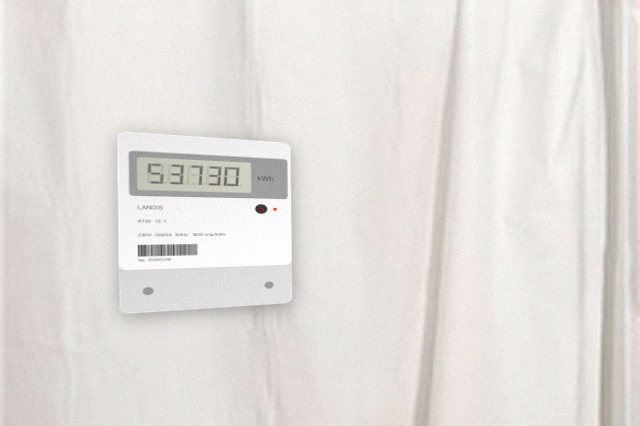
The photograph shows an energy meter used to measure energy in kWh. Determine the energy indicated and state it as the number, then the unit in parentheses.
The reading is 53730 (kWh)
